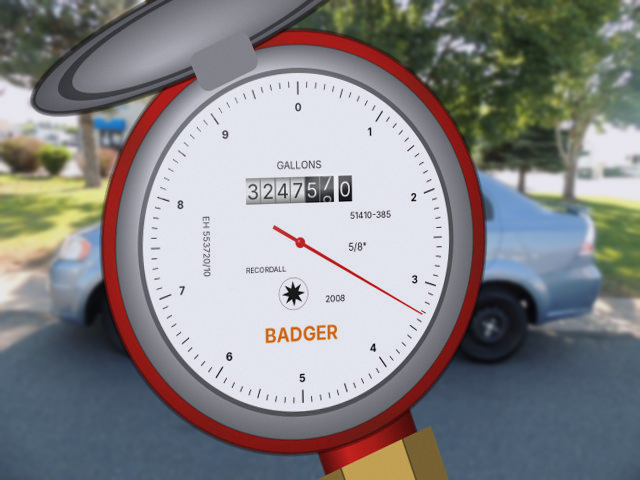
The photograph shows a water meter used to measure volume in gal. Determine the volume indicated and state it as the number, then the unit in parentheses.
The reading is 3247573.3 (gal)
